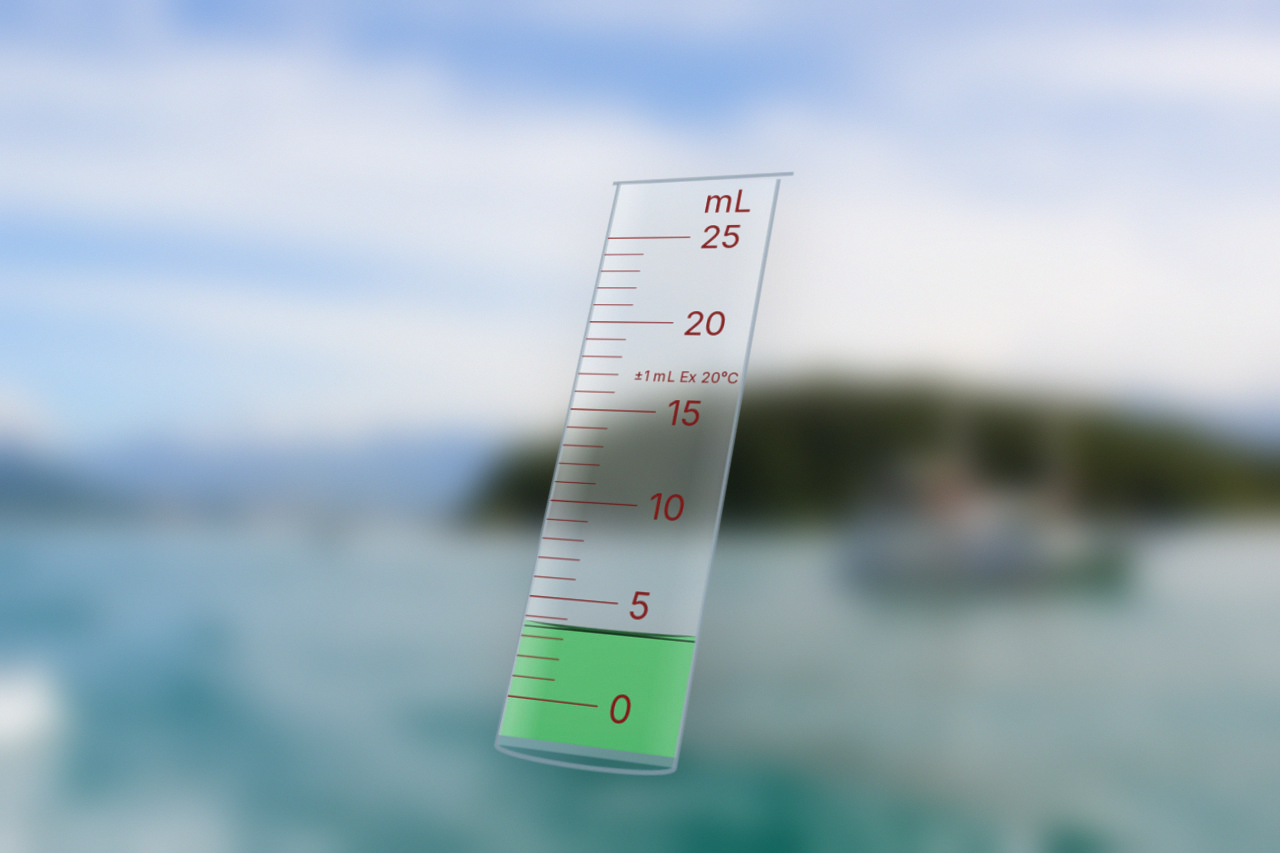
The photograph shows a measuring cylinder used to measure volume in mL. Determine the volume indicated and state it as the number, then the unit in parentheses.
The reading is 3.5 (mL)
